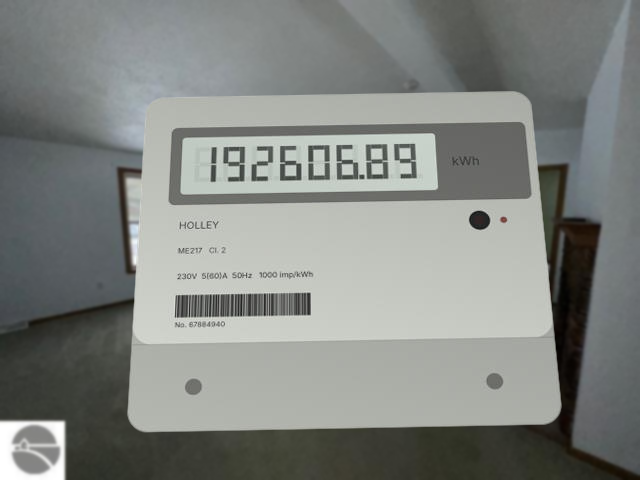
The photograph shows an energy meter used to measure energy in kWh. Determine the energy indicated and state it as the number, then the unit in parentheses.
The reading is 192606.89 (kWh)
